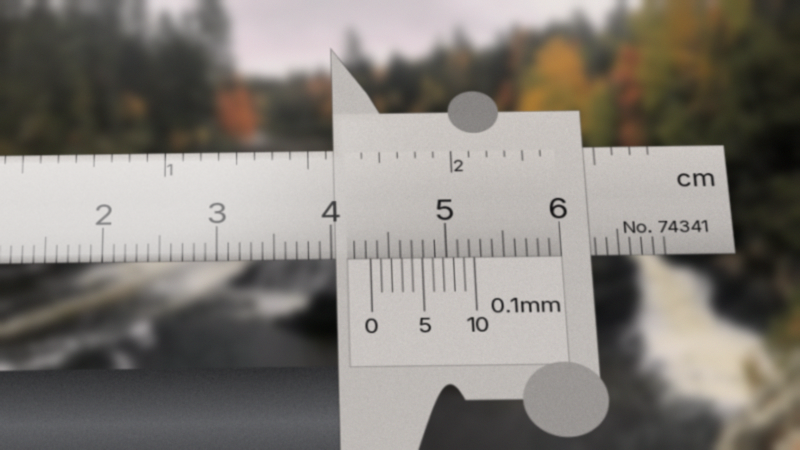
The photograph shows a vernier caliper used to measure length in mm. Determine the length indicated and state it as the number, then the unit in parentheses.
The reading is 43.4 (mm)
